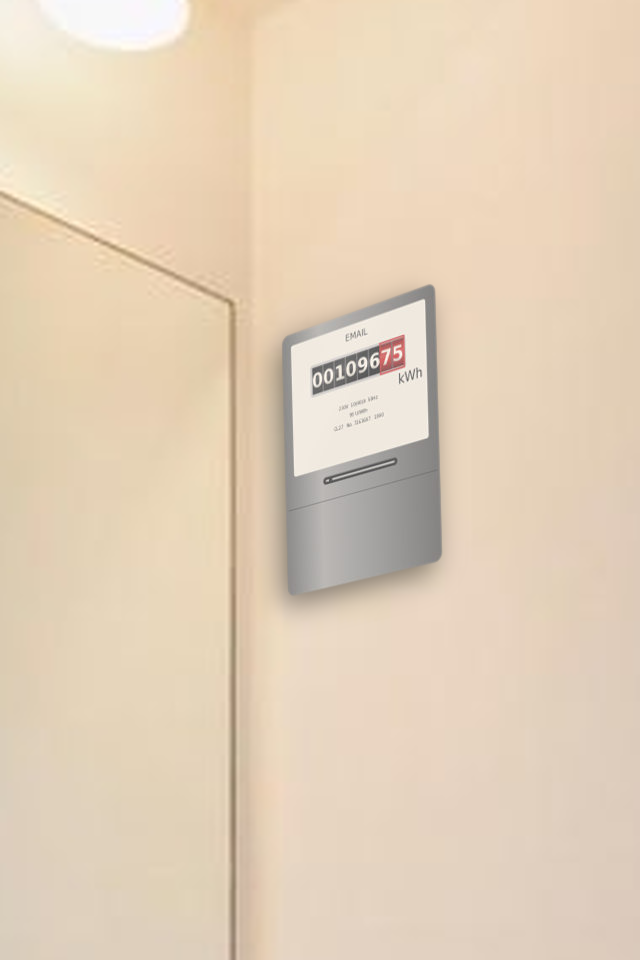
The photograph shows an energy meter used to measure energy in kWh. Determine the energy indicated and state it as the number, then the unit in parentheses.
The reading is 1096.75 (kWh)
